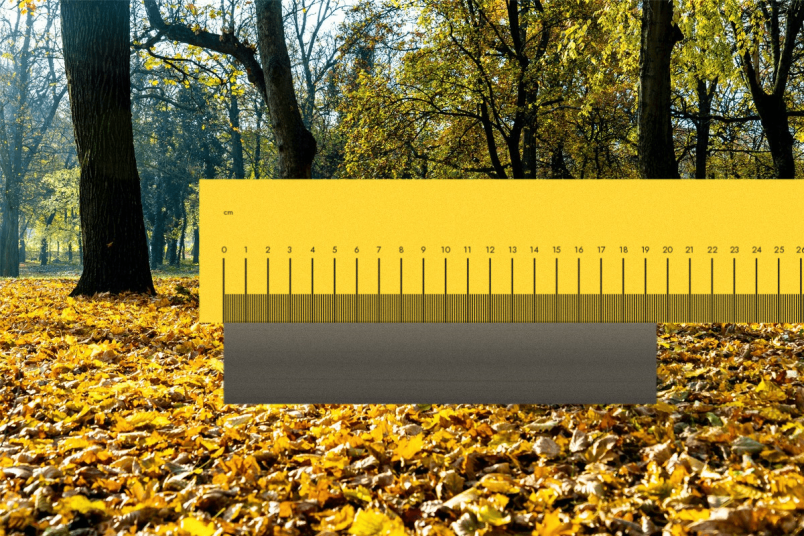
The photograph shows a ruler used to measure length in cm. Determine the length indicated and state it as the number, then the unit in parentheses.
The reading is 19.5 (cm)
